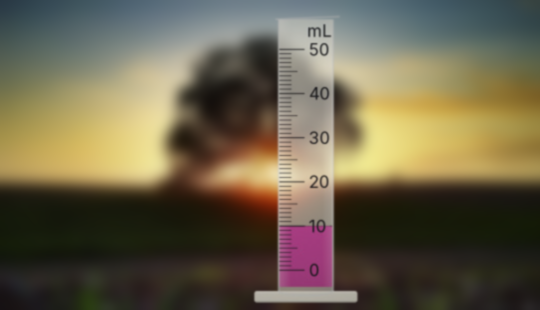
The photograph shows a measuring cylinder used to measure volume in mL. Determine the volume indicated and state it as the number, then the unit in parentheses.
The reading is 10 (mL)
